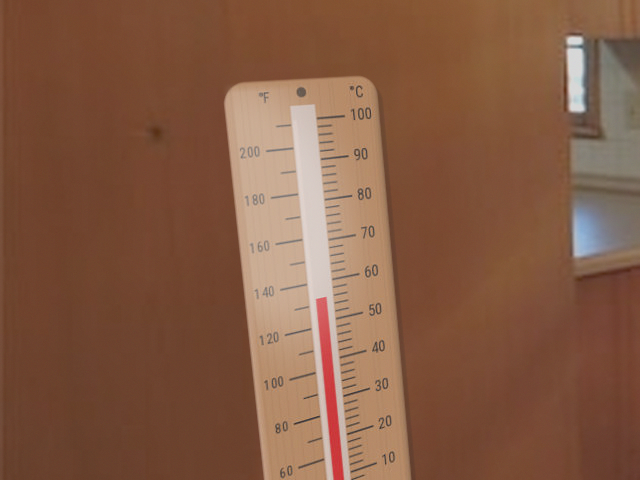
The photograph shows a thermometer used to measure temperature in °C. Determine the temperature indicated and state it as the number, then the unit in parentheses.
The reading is 56 (°C)
